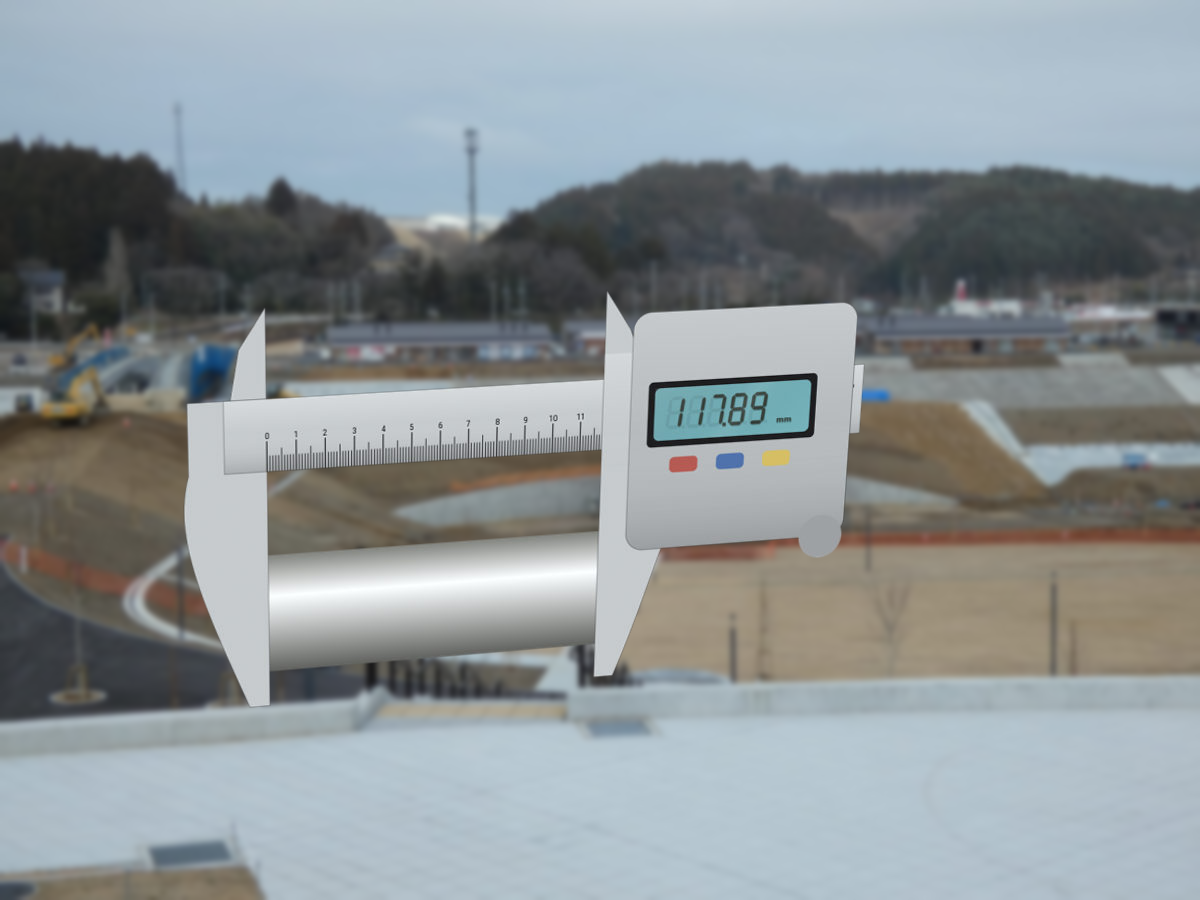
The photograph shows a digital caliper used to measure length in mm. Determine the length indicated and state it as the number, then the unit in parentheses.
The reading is 117.89 (mm)
